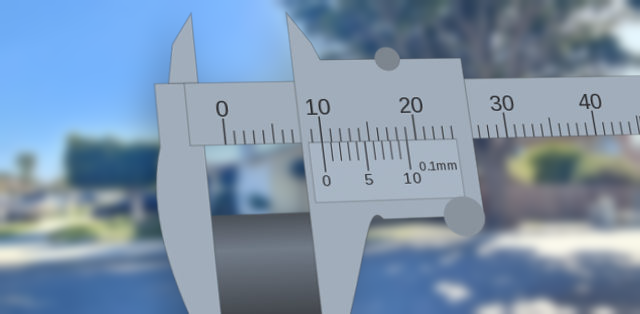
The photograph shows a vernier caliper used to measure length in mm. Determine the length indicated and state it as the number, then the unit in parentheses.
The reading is 10.0 (mm)
